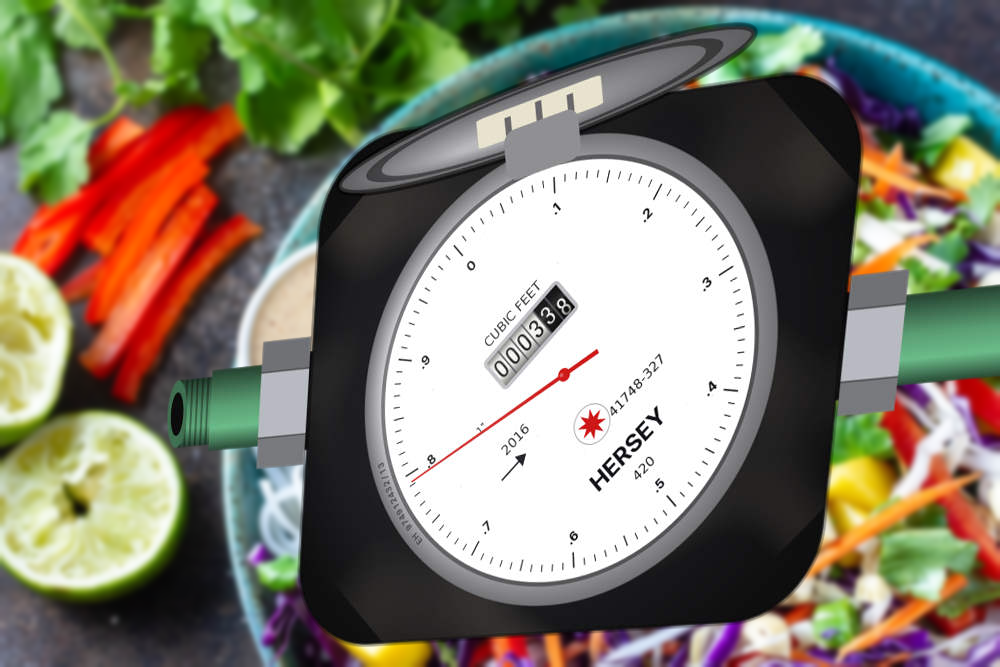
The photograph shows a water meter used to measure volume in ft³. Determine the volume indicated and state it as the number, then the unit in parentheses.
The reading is 337.79 (ft³)
